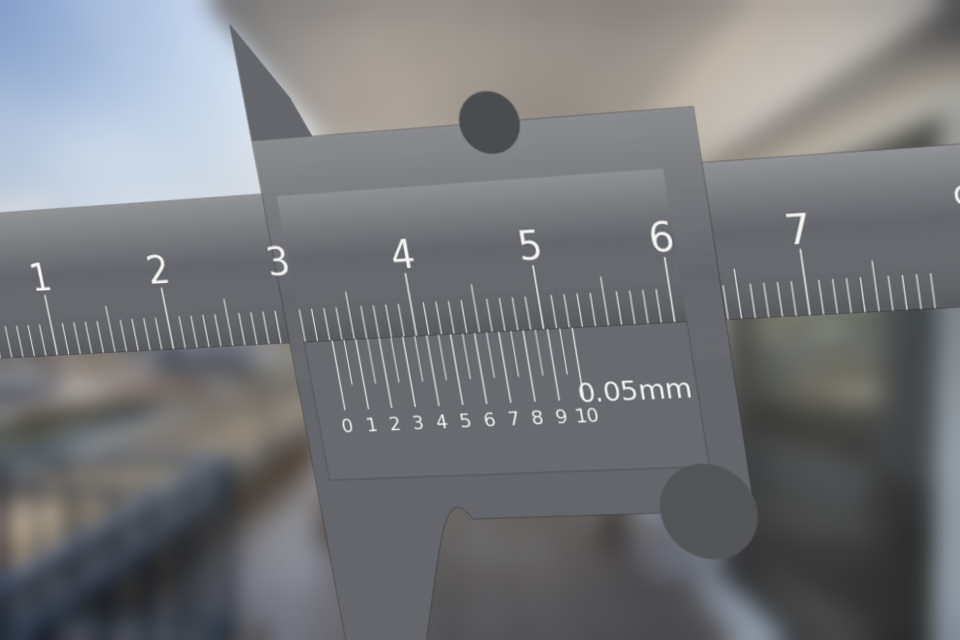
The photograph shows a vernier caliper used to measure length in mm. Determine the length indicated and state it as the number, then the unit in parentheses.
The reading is 33.2 (mm)
